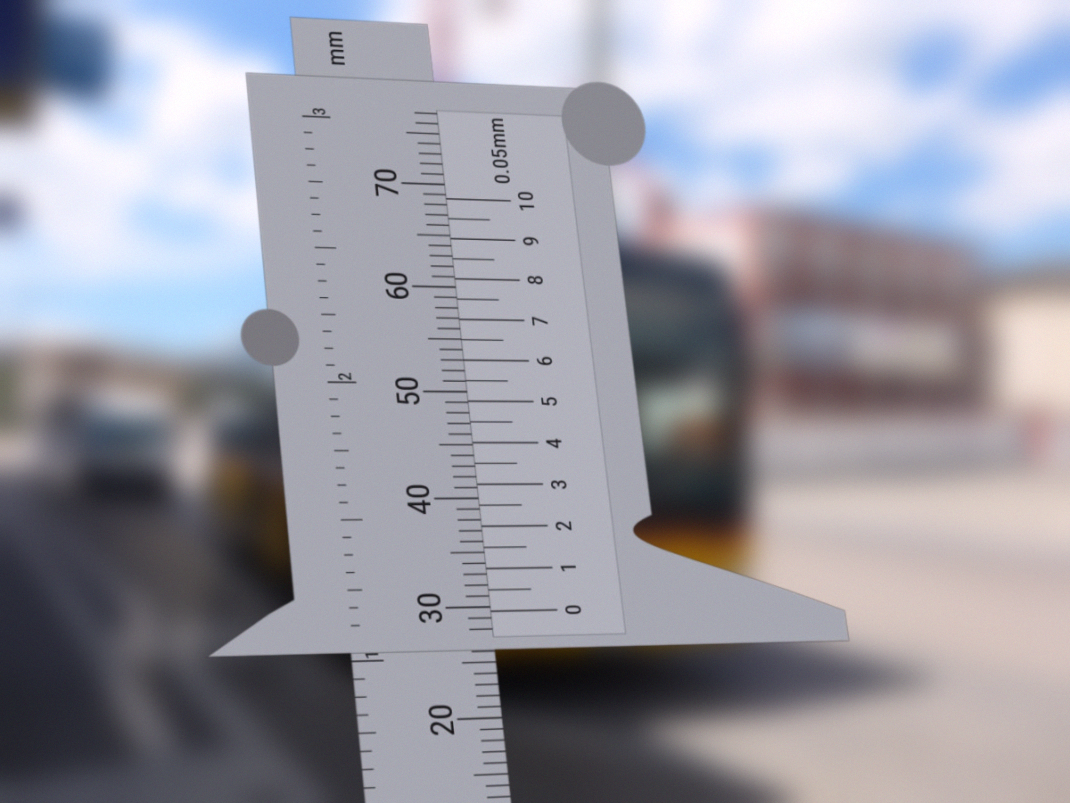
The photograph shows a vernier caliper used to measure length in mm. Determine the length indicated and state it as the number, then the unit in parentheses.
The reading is 29.6 (mm)
